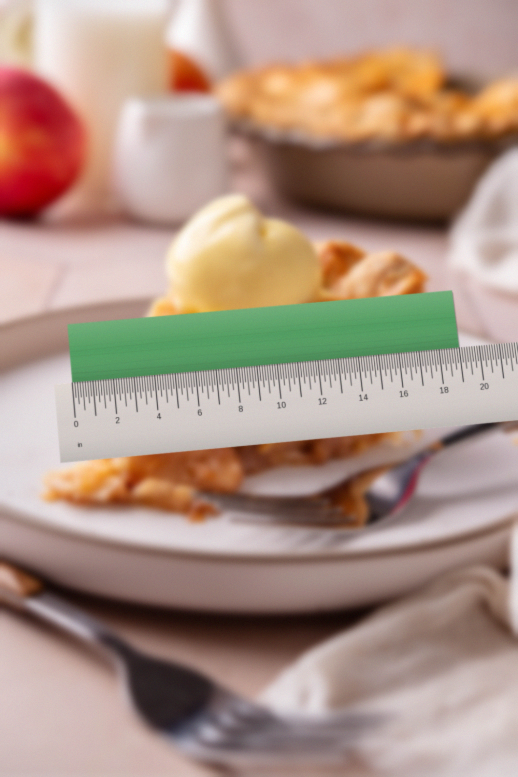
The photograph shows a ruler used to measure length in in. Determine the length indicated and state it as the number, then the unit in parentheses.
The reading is 19 (in)
